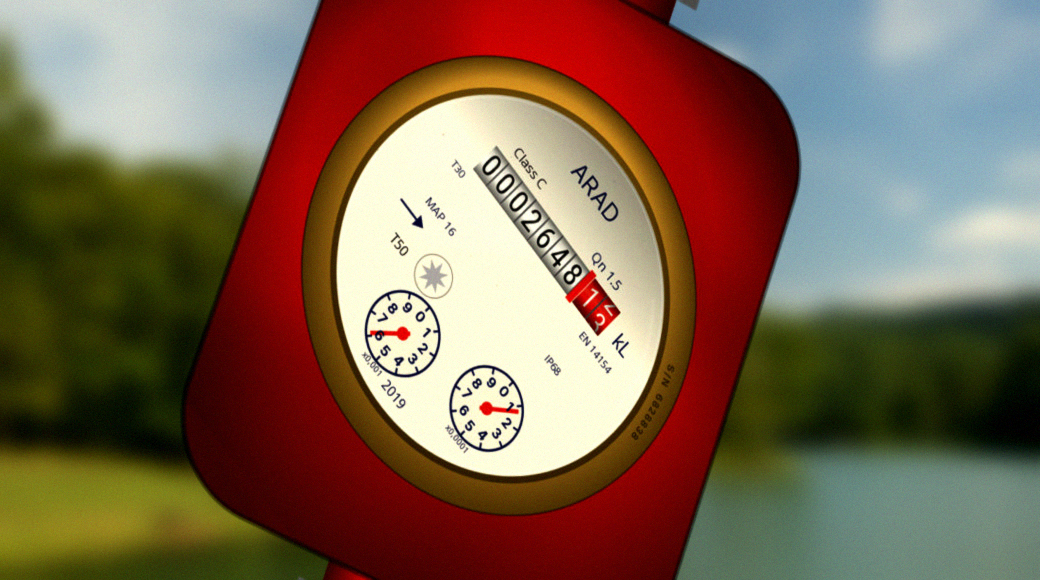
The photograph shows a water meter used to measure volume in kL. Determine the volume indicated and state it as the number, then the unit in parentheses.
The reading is 2648.1261 (kL)
